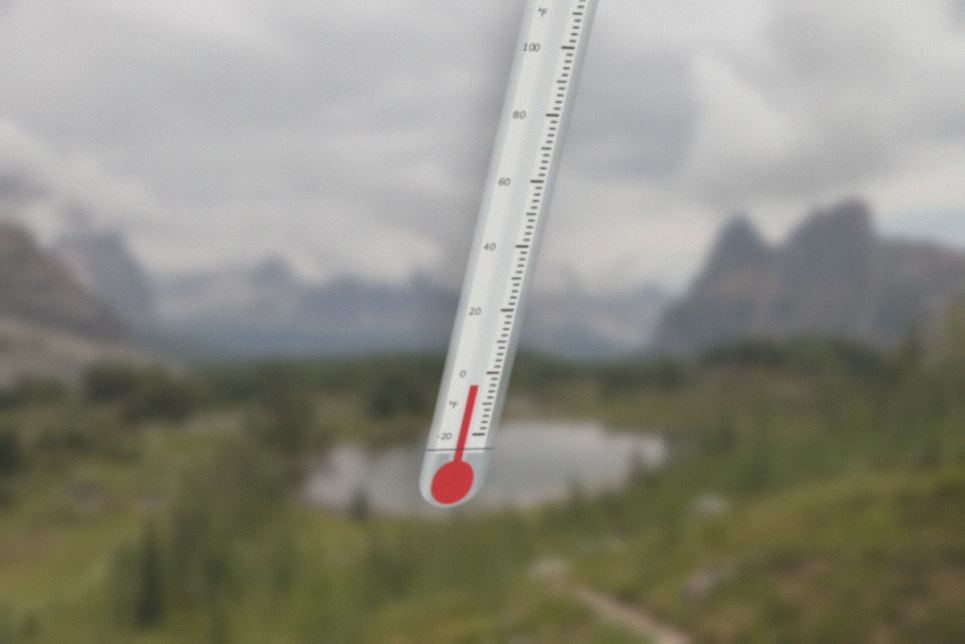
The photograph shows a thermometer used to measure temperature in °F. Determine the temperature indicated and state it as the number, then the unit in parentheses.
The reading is -4 (°F)
